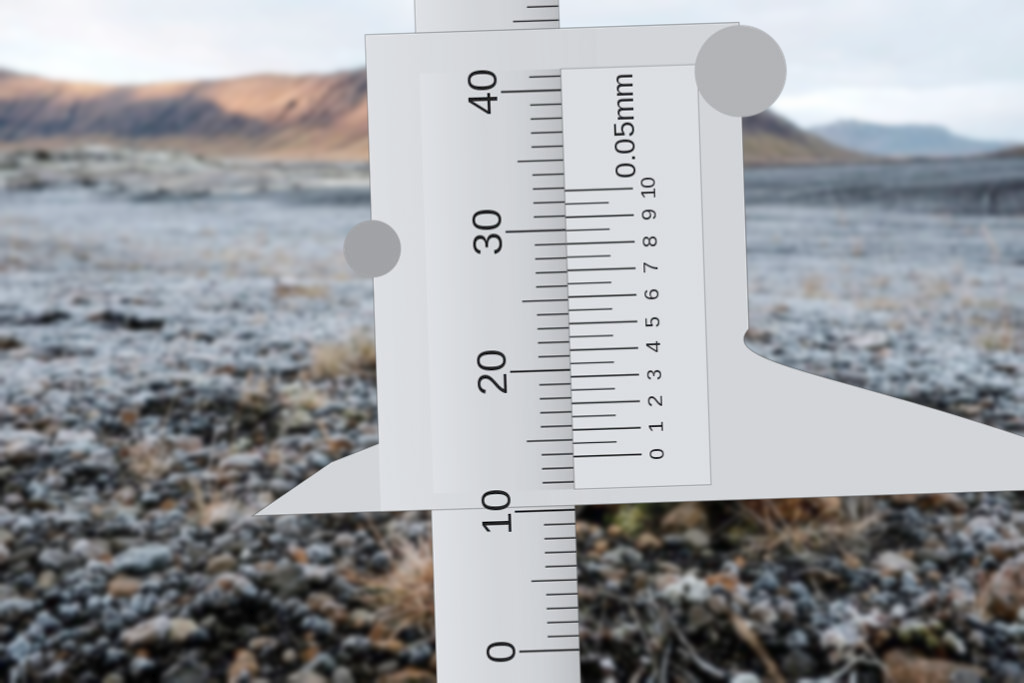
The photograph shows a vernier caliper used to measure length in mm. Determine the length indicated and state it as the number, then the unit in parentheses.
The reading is 13.8 (mm)
